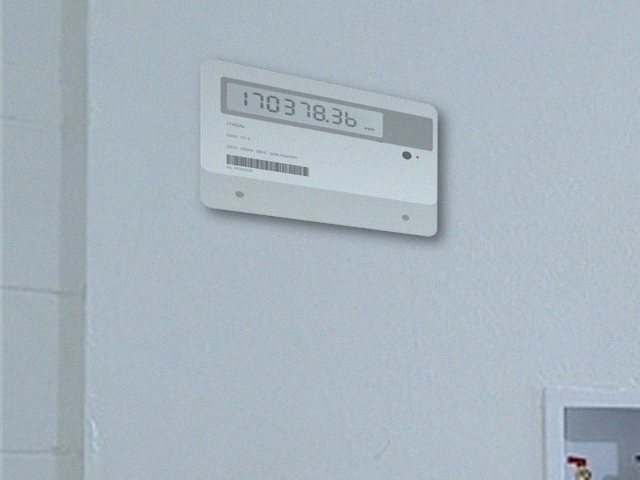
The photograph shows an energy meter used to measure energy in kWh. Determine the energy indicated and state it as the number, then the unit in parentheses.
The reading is 170378.36 (kWh)
